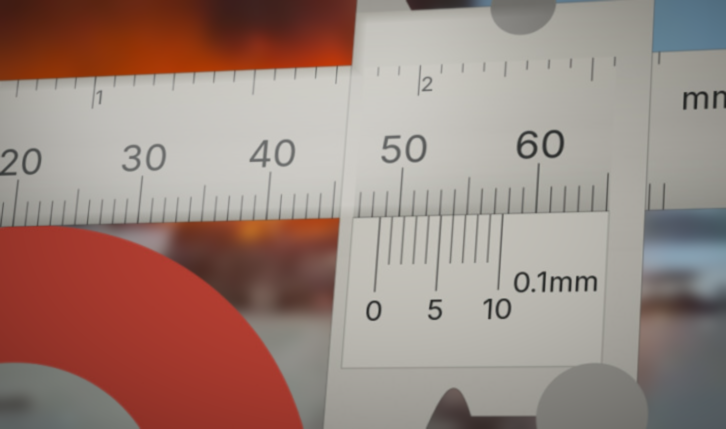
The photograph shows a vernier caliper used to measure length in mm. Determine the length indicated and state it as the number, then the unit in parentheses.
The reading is 48.6 (mm)
